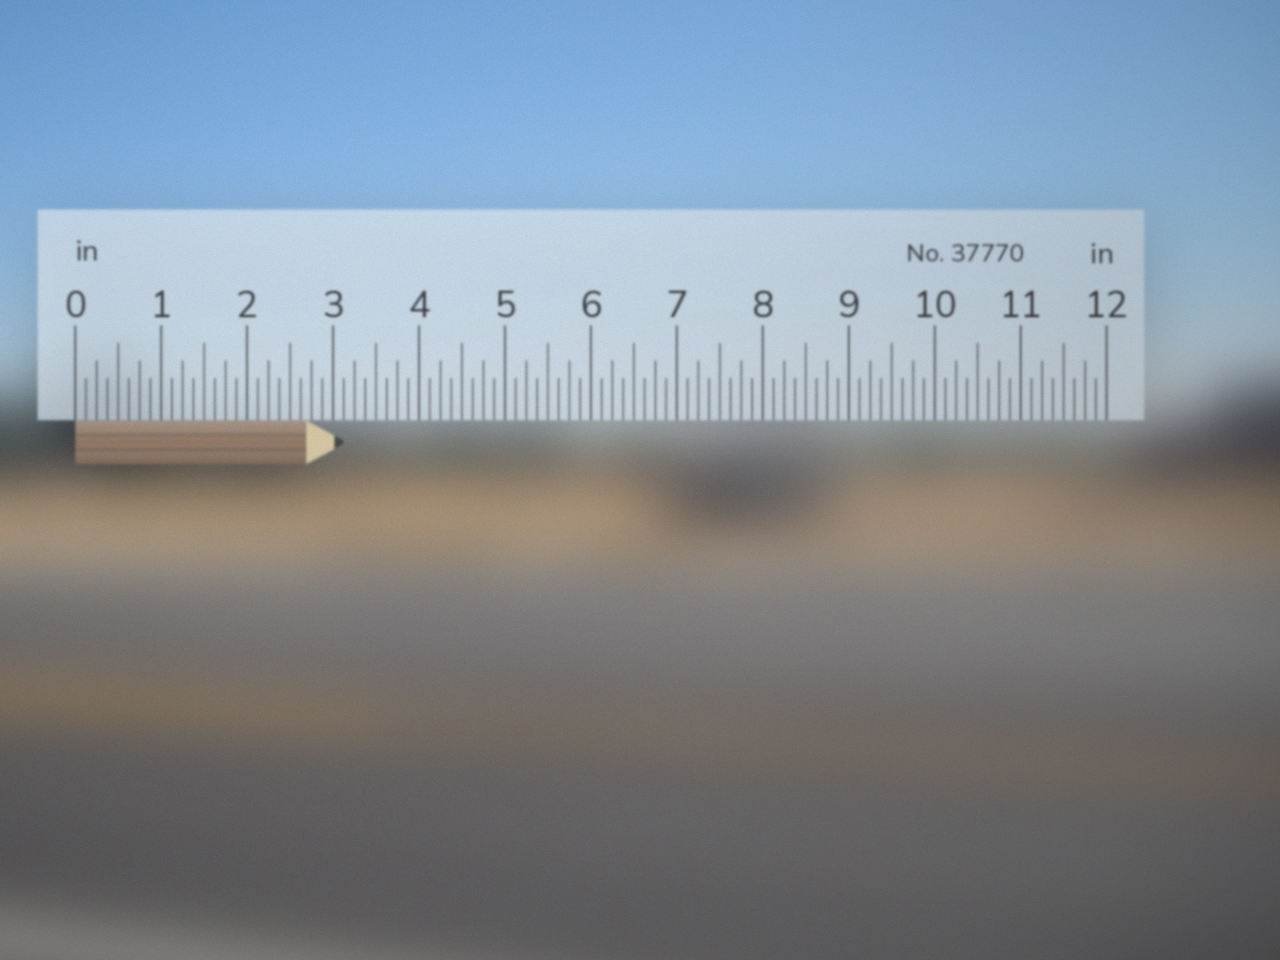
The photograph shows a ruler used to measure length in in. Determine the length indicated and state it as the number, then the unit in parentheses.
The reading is 3.125 (in)
